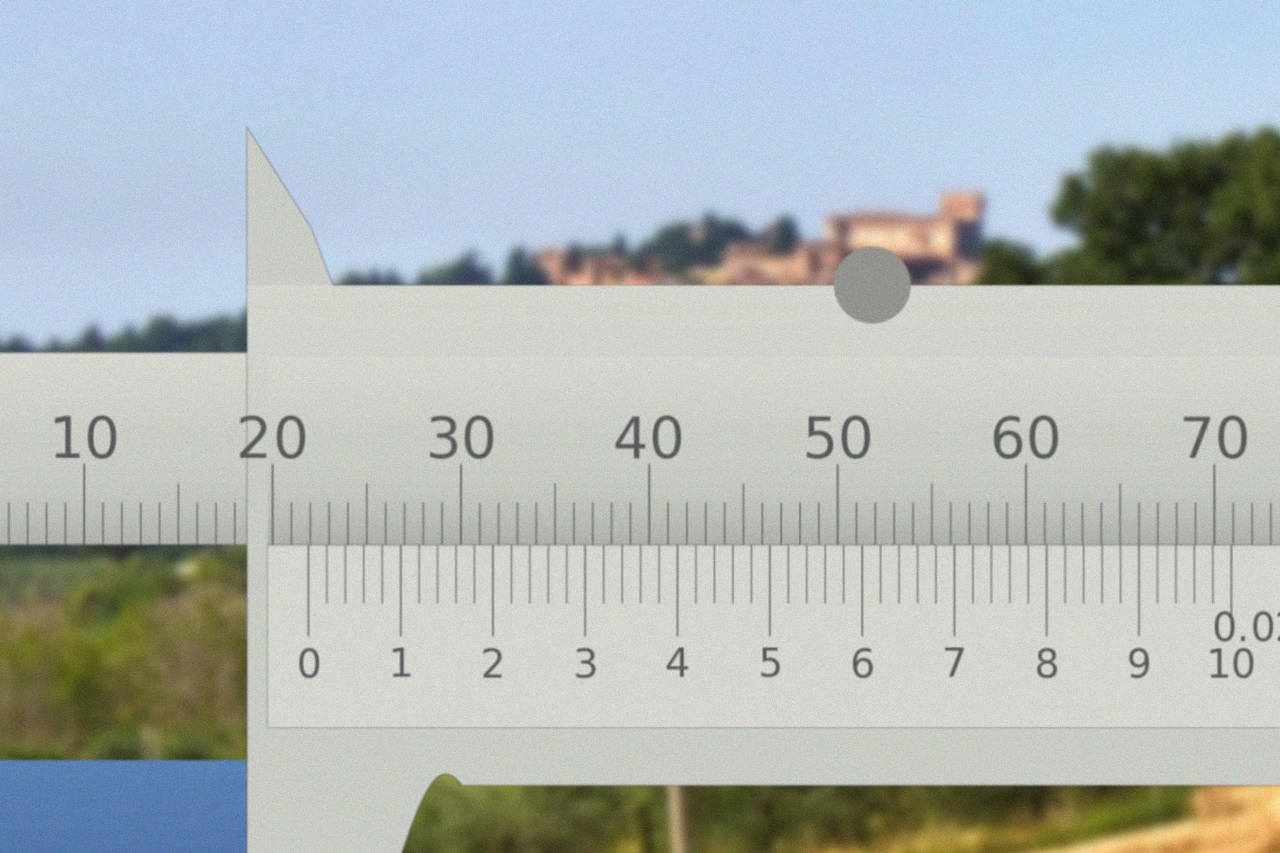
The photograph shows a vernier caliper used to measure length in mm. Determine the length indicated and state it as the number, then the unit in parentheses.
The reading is 21.9 (mm)
